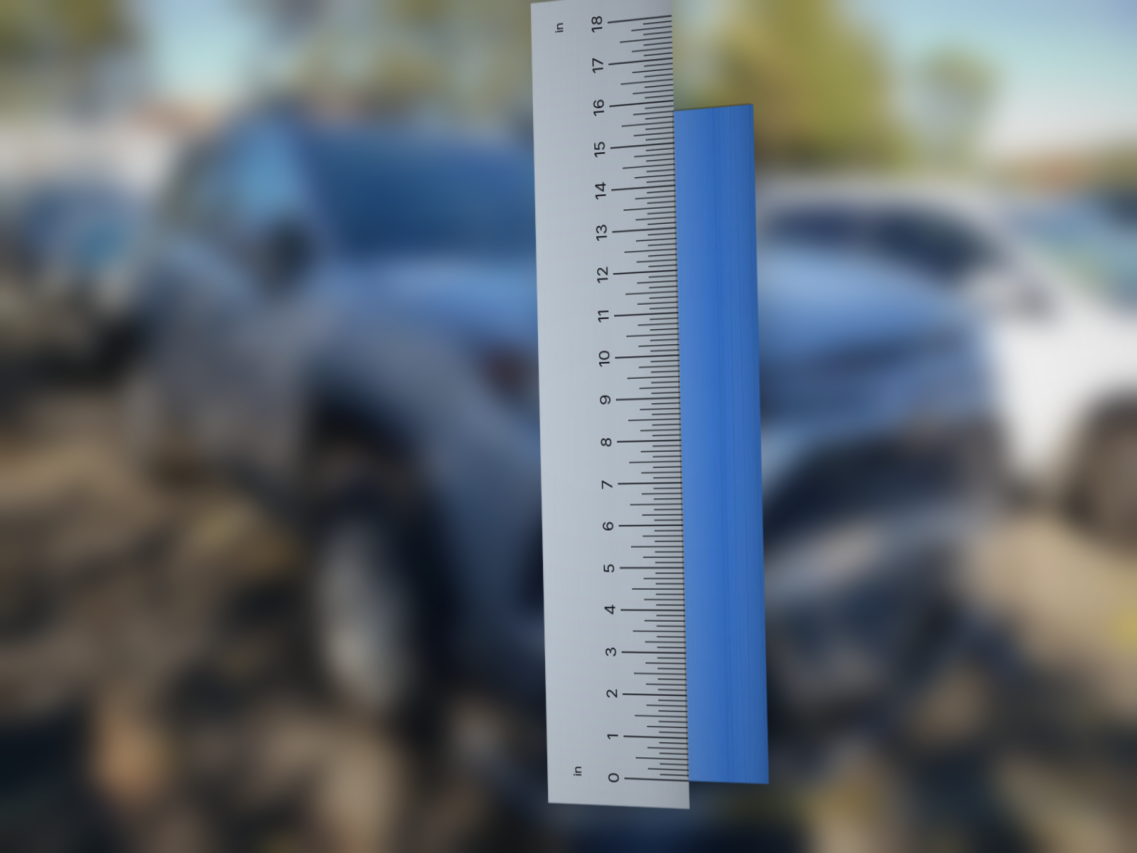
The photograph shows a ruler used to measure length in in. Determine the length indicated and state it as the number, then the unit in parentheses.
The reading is 15.75 (in)
